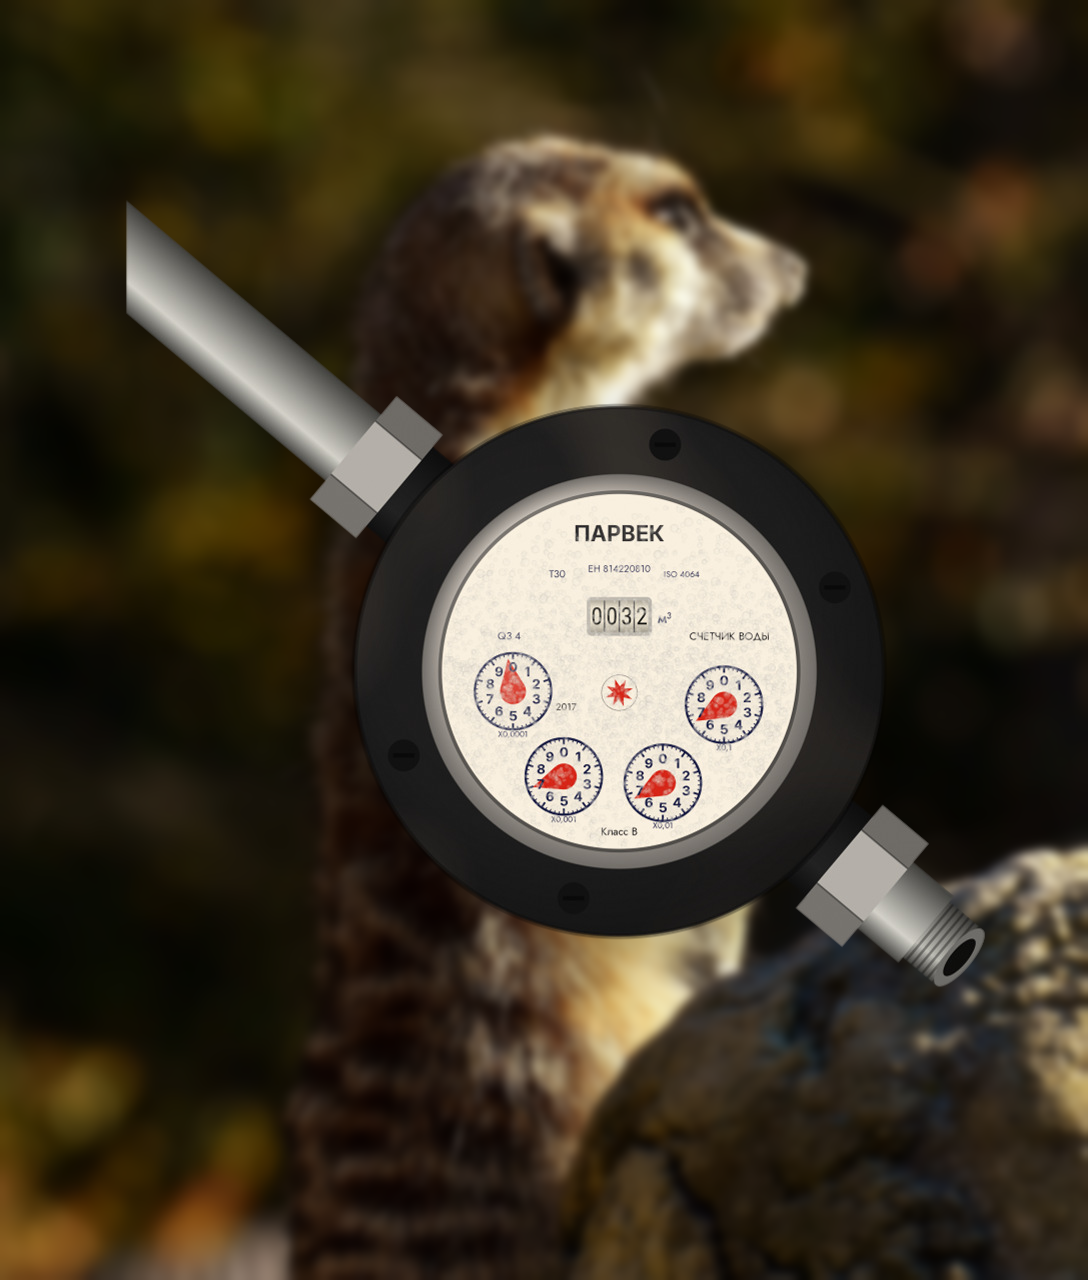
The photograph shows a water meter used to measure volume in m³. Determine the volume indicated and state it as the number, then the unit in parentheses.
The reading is 32.6669 (m³)
